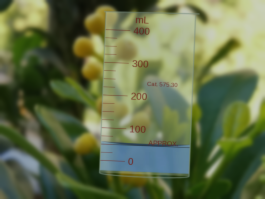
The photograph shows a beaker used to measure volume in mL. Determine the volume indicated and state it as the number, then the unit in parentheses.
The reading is 50 (mL)
